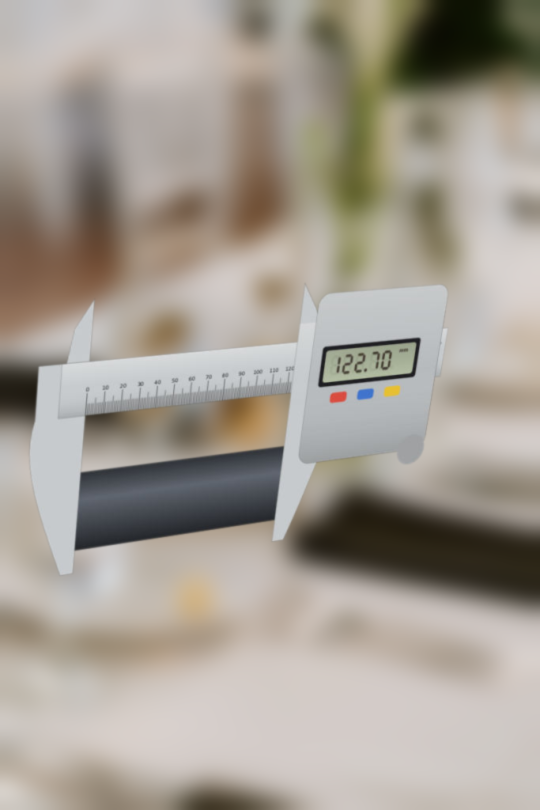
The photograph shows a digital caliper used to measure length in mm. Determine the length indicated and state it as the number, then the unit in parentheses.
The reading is 122.70 (mm)
